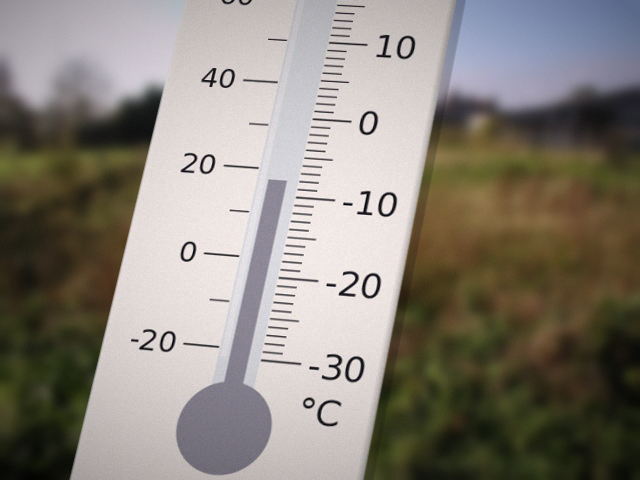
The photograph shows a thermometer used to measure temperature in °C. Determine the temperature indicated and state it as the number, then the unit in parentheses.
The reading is -8 (°C)
